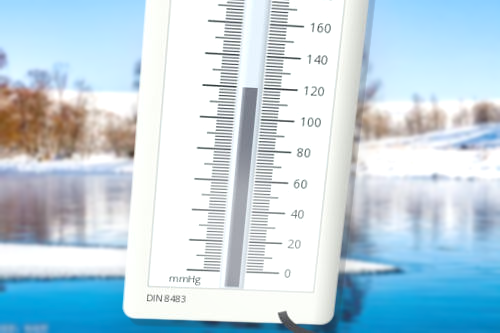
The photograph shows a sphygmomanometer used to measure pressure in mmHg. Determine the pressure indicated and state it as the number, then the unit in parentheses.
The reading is 120 (mmHg)
